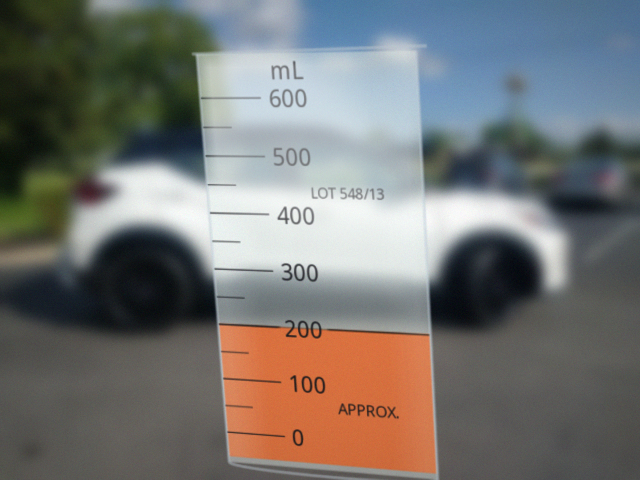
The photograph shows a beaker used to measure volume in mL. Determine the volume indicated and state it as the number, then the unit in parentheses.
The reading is 200 (mL)
